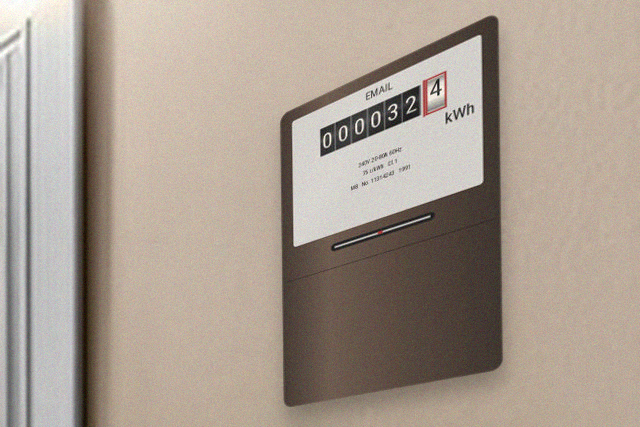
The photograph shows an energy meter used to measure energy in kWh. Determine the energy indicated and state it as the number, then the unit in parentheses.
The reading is 32.4 (kWh)
